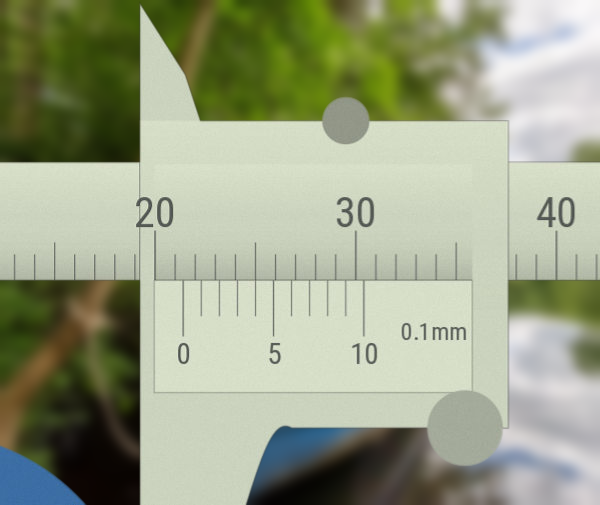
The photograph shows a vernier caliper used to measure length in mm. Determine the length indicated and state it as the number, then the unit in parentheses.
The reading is 21.4 (mm)
